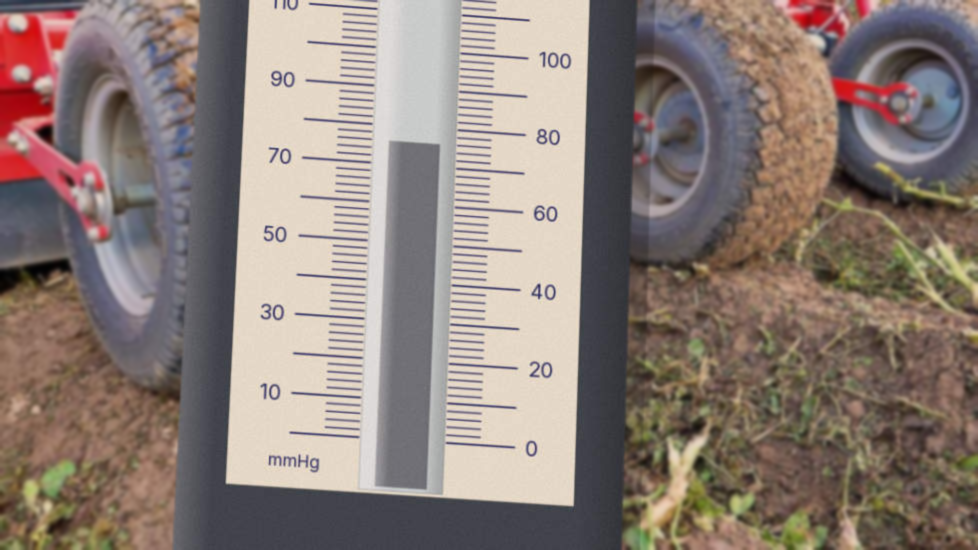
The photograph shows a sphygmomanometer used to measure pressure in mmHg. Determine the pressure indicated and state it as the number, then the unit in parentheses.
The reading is 76 (mmHg)
